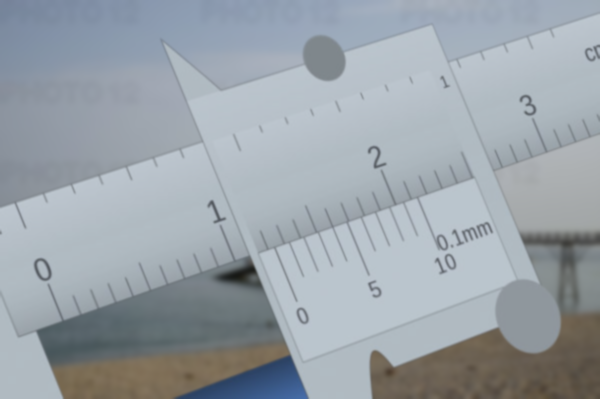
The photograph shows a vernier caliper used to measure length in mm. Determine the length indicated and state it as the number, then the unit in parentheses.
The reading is 12.4 (mm)
